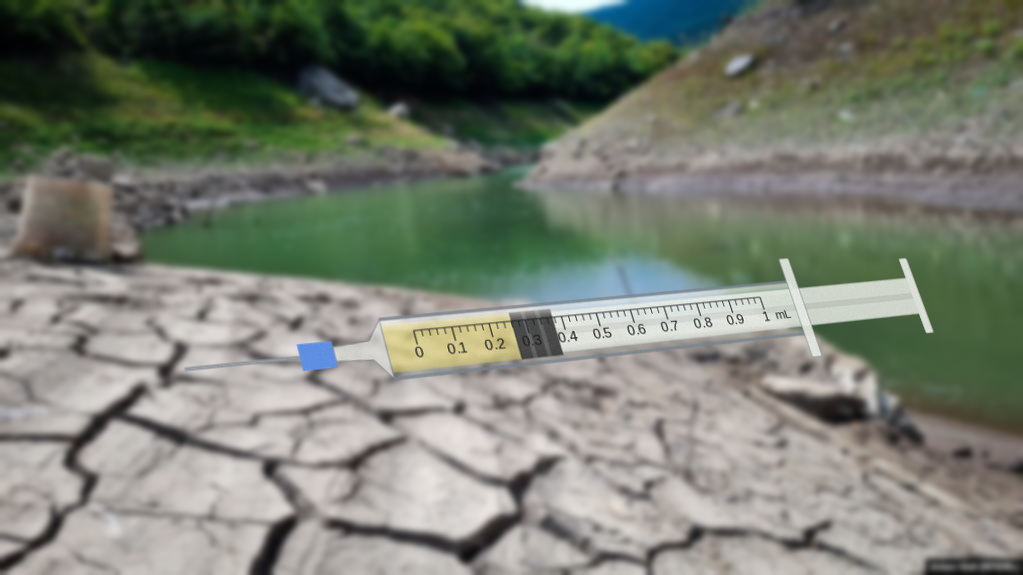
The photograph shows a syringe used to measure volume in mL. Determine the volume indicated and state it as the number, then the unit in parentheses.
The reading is 0.26 (mL)
